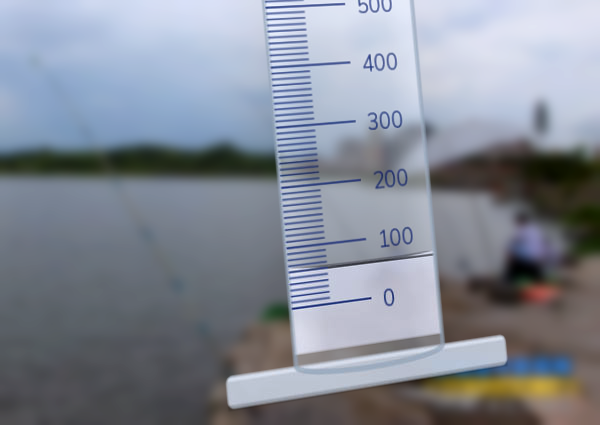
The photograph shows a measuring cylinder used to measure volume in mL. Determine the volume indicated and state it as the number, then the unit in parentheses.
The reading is 60 (mL)
